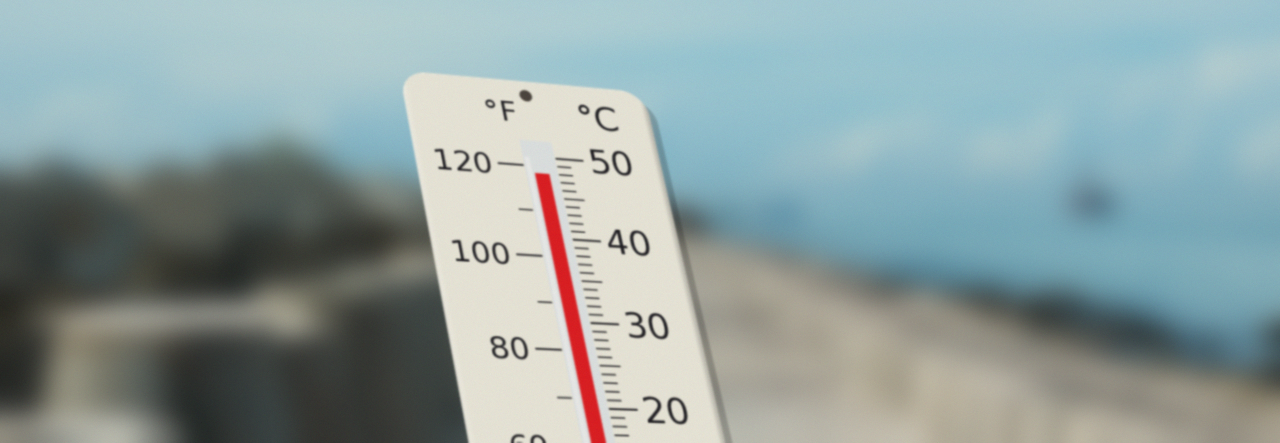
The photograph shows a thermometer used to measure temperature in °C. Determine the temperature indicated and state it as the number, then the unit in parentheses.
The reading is 48 (°C)
